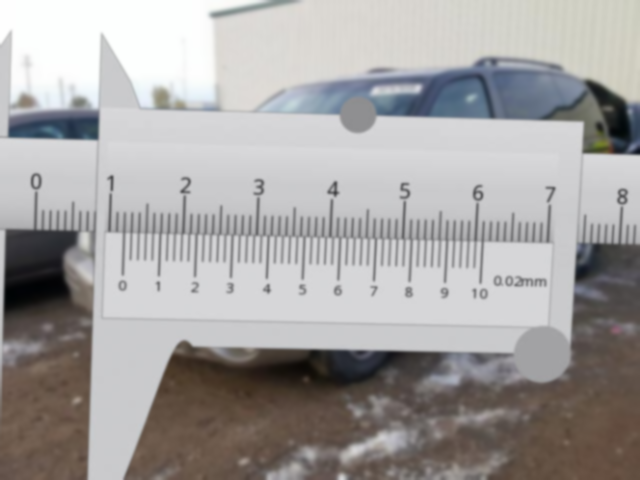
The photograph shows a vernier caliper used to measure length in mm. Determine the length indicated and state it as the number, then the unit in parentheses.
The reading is 12.0 (mm)
